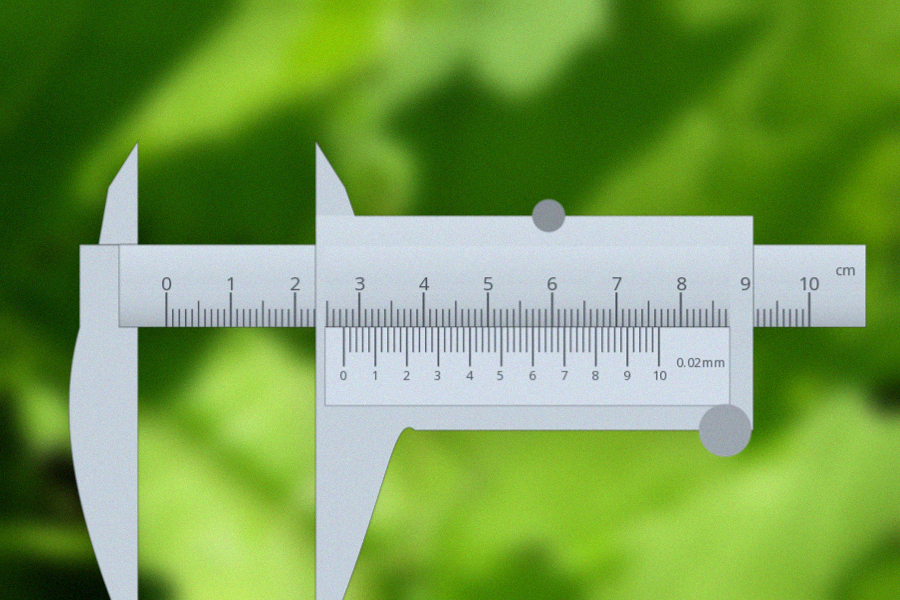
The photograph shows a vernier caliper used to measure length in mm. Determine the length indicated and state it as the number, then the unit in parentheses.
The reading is 27.6 (mm)
